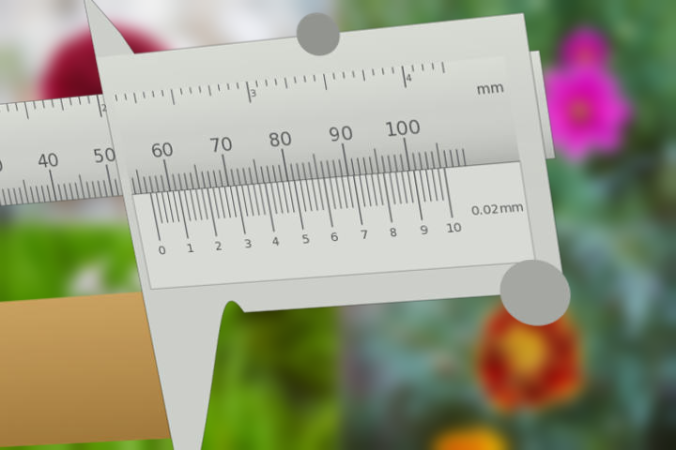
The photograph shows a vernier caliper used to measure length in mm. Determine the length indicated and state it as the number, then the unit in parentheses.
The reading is 56.6 (mm)
